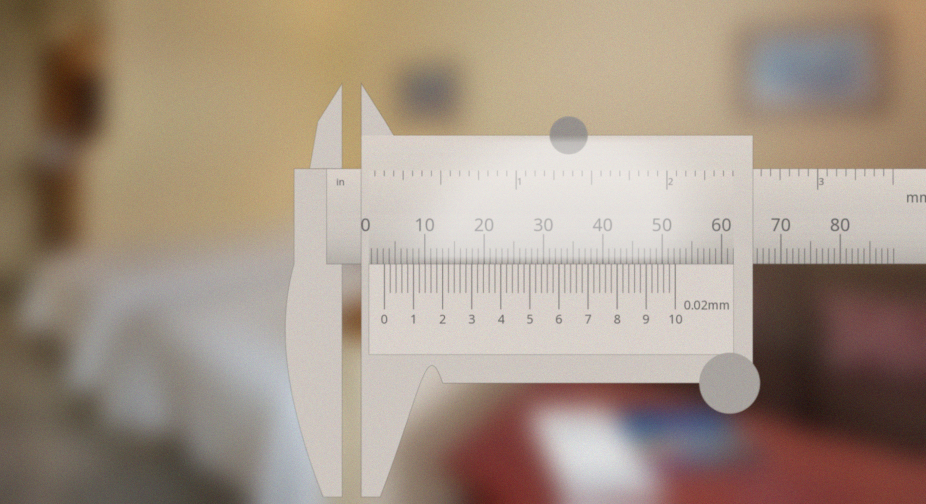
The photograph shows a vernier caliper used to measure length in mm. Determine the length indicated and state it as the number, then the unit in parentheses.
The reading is 3.2 (mm)
